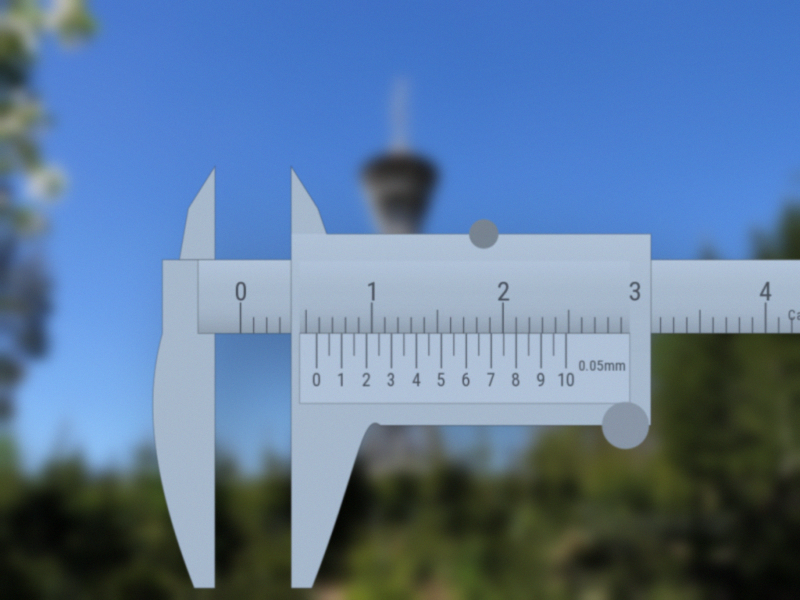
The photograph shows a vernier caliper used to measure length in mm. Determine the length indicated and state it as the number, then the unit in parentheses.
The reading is 5.8 (mm)
